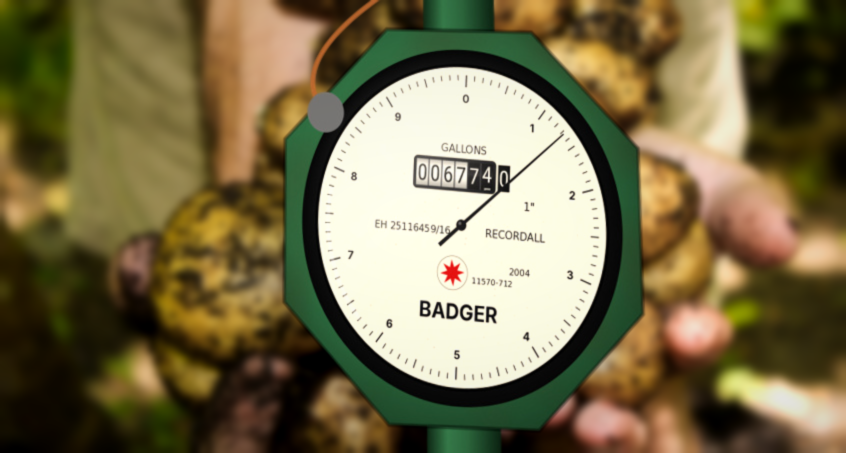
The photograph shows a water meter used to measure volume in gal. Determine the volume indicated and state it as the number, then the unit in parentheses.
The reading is 67741.3 (gal)
